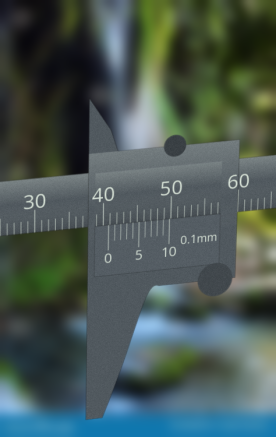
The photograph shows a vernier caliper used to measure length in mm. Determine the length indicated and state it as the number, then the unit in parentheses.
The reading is 40.8 (mm)
